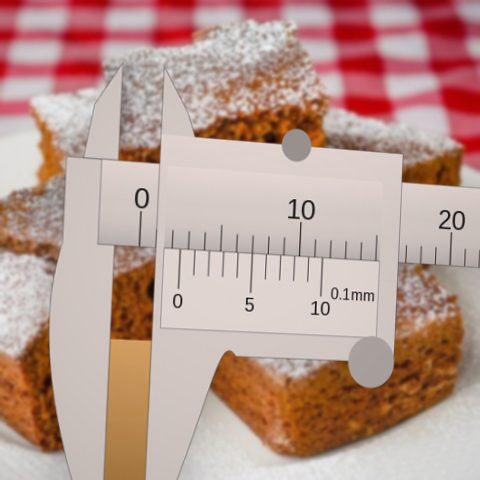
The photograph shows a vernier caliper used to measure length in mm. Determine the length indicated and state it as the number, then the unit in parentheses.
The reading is 2.5 (mm)
